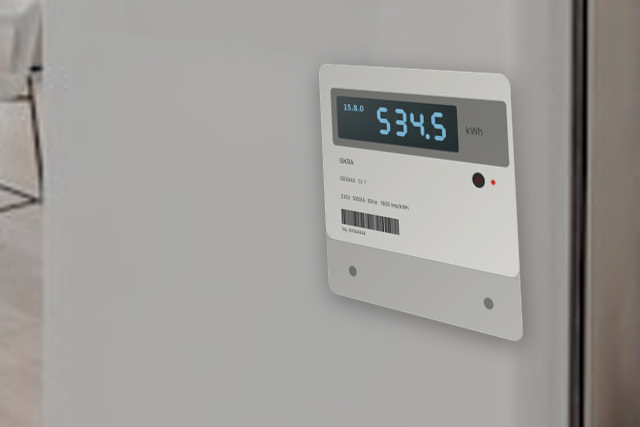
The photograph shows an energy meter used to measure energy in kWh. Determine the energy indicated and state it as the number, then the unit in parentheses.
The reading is 534.5 (kWh)
